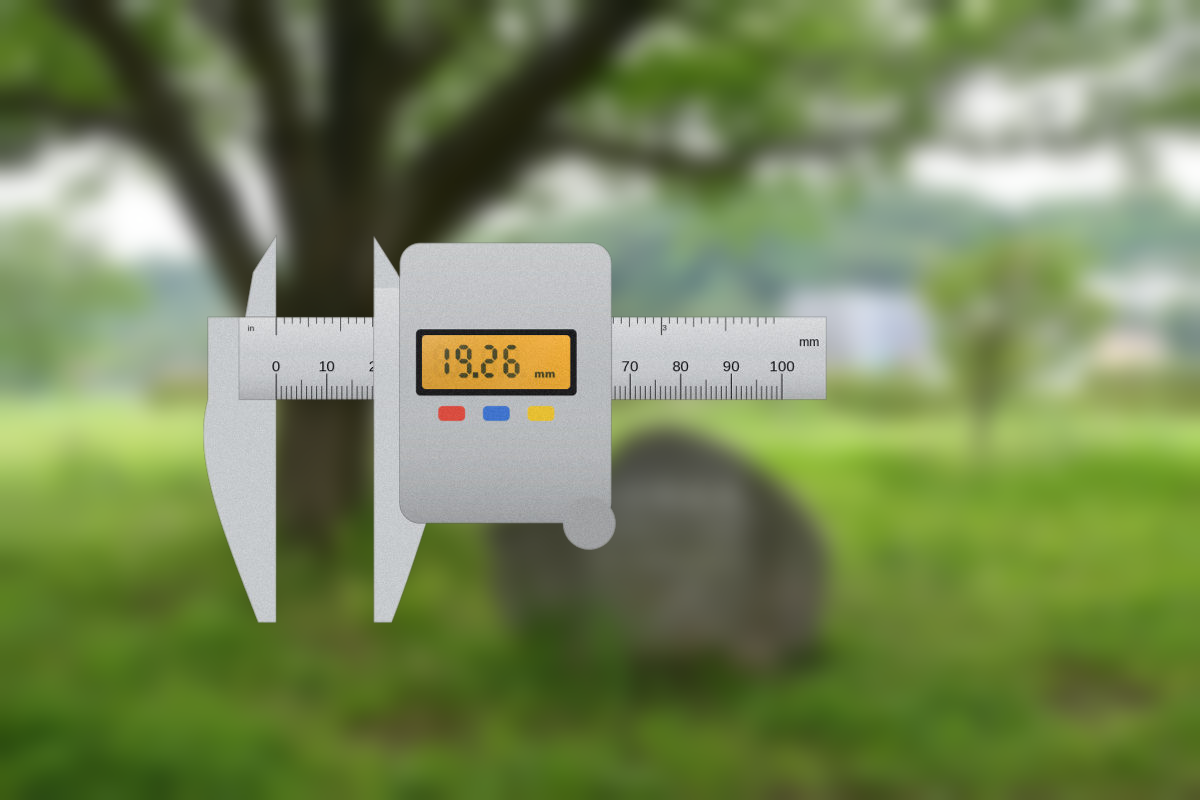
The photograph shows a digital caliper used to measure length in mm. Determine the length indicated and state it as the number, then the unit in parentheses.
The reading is 19.26 (mm)
